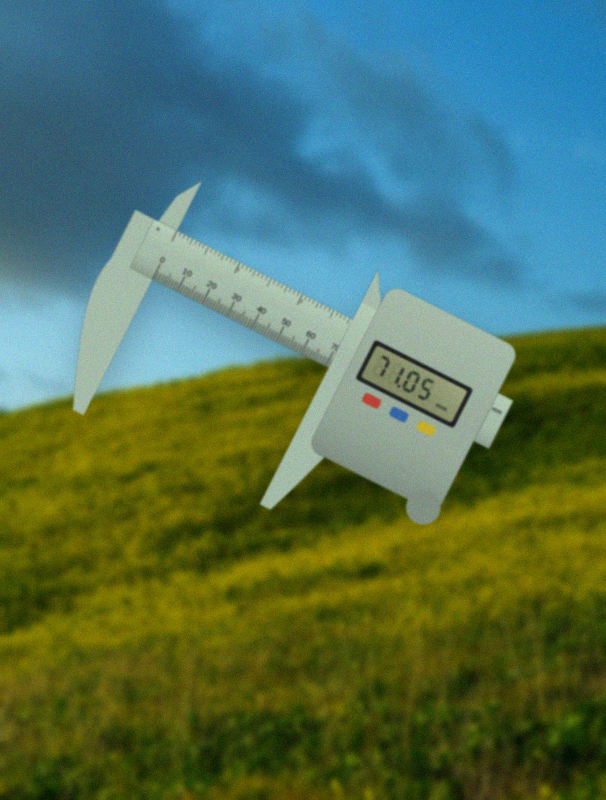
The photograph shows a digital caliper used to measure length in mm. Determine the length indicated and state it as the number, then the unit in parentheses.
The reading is 71.05 (mm)
